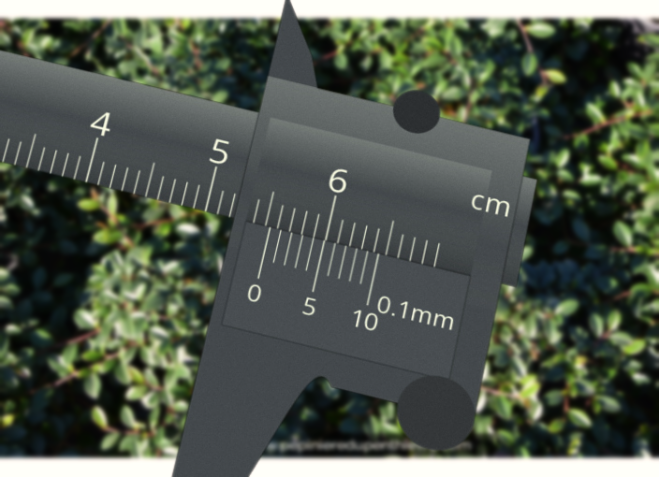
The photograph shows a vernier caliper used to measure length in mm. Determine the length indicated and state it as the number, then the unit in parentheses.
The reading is 55.4 (mm)
